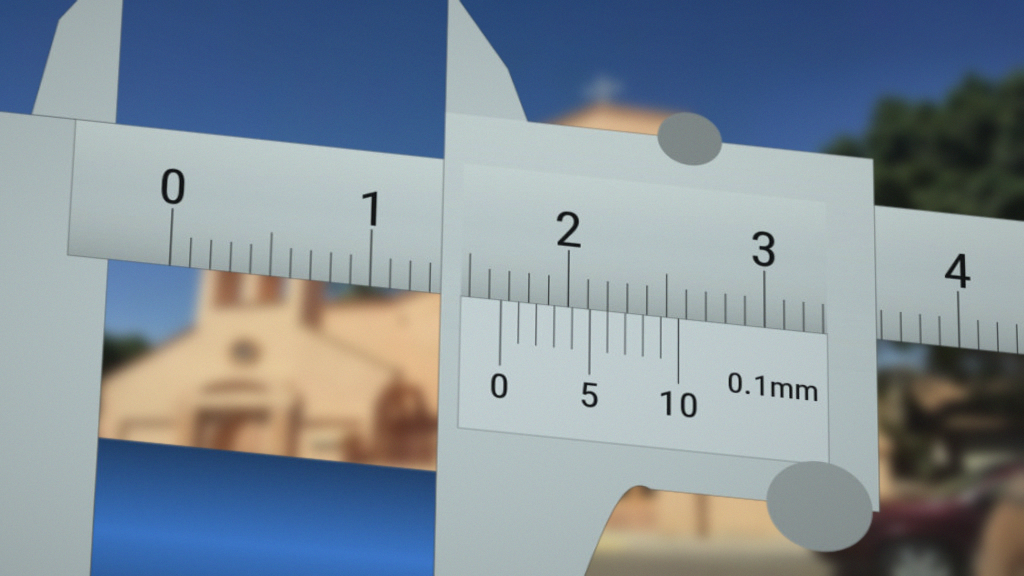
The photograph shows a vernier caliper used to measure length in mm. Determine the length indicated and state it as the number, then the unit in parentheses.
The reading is 16.6 (mm)
